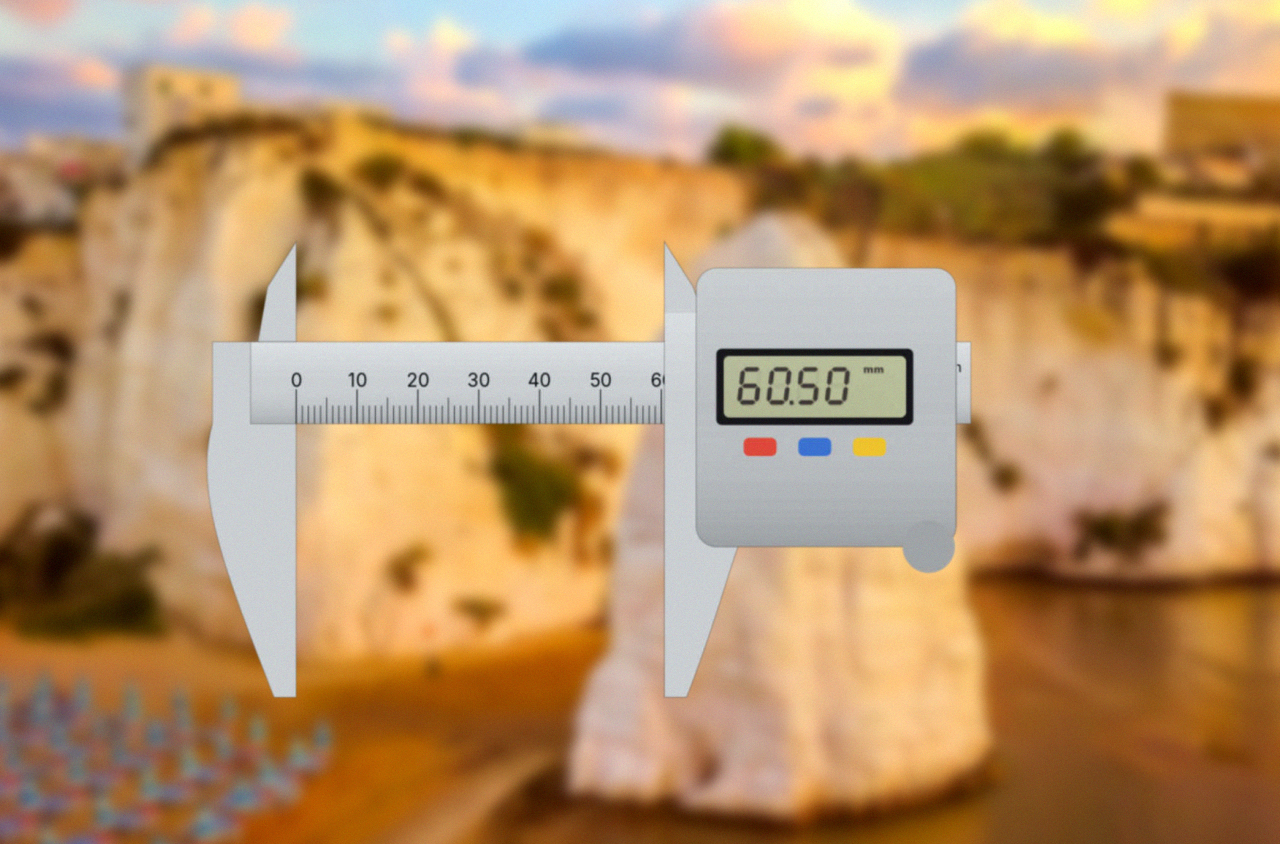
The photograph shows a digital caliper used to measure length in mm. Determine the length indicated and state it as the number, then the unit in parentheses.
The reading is 60.50 (mm)
